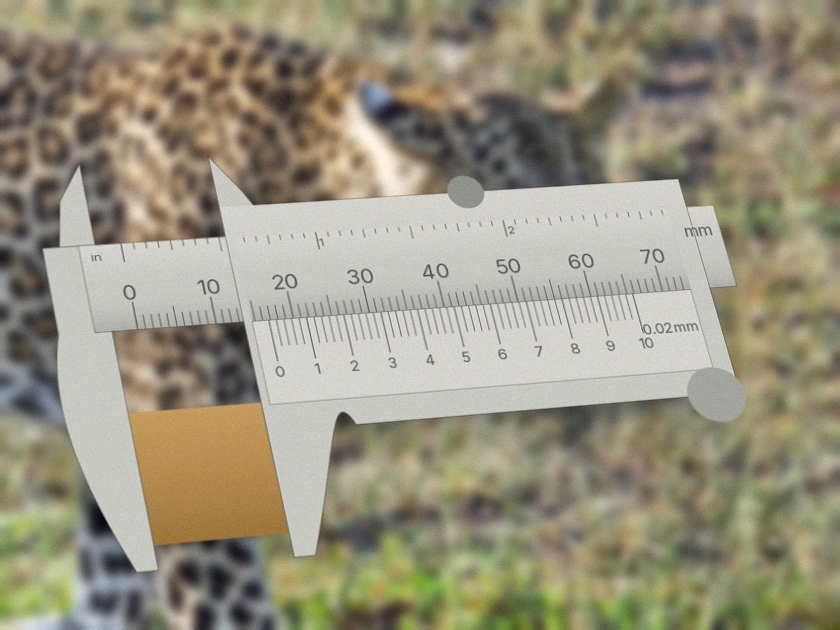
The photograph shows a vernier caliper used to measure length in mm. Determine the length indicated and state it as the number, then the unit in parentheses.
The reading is 16.8 (mm)
